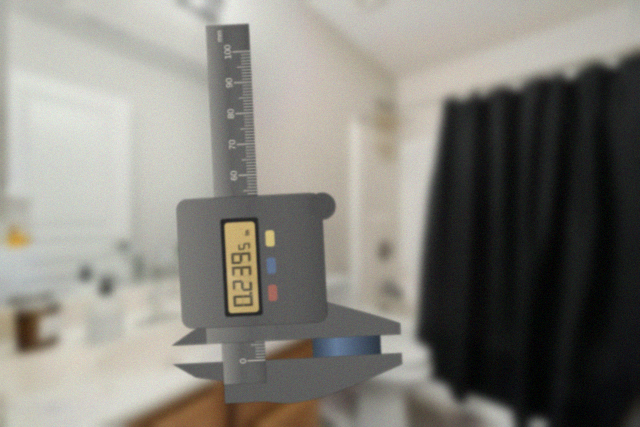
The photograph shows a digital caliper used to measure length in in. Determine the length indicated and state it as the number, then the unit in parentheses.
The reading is 0.2395 (in)
